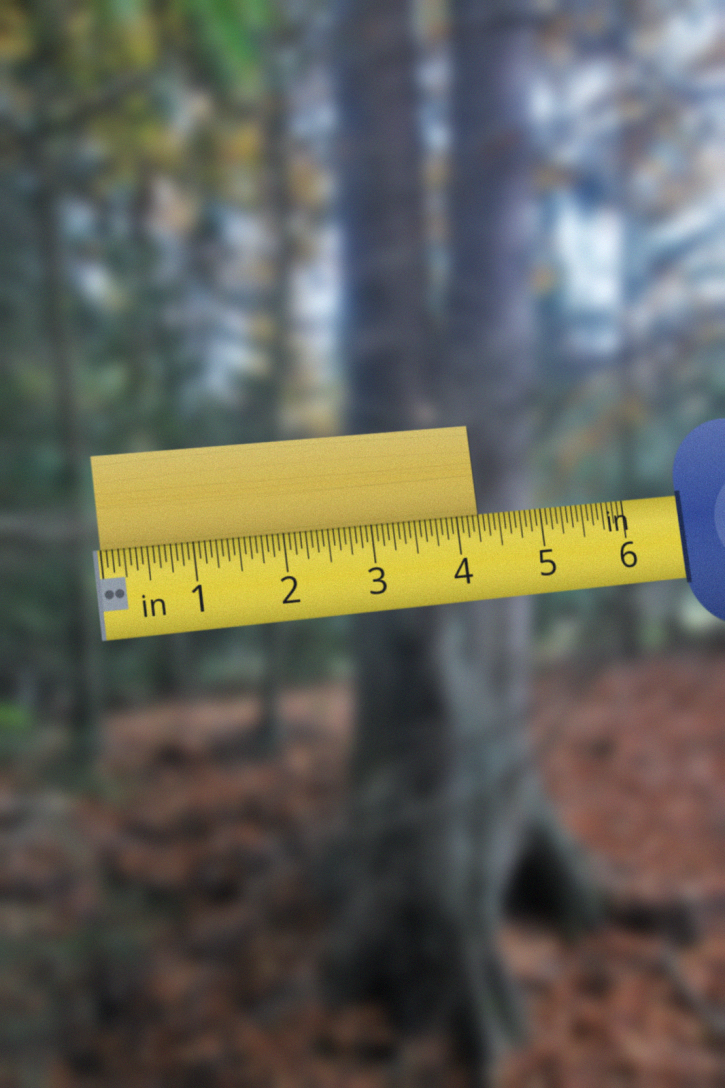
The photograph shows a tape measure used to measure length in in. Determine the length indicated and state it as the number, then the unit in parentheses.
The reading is 4.25 (in)
